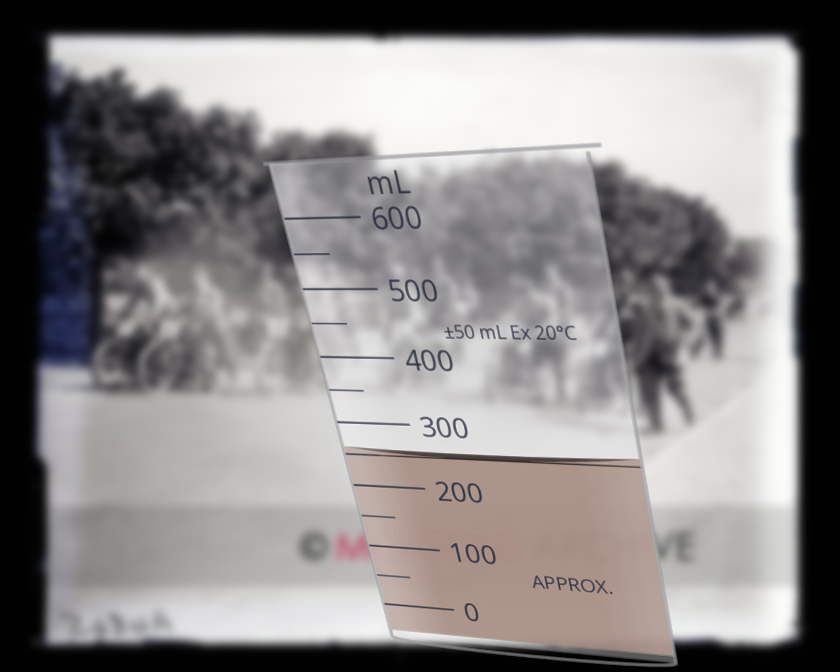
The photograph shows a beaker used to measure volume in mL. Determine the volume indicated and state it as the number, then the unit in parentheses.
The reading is 250 (mL)
